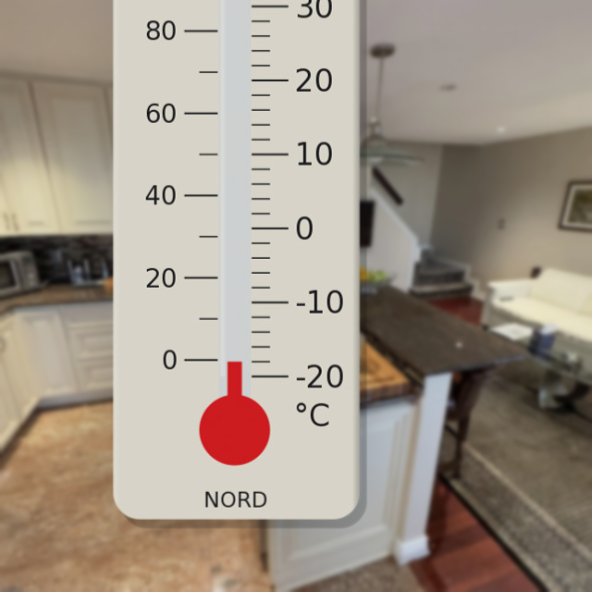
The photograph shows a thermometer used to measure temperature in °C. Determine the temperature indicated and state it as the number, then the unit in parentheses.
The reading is -18 (°C)
